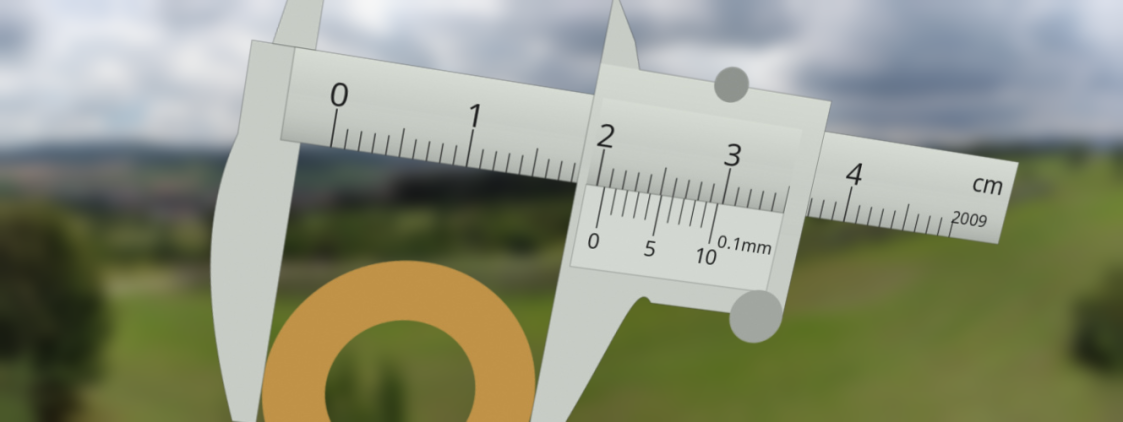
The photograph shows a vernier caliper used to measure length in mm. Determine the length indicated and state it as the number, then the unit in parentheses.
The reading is 20.6 (mm)
